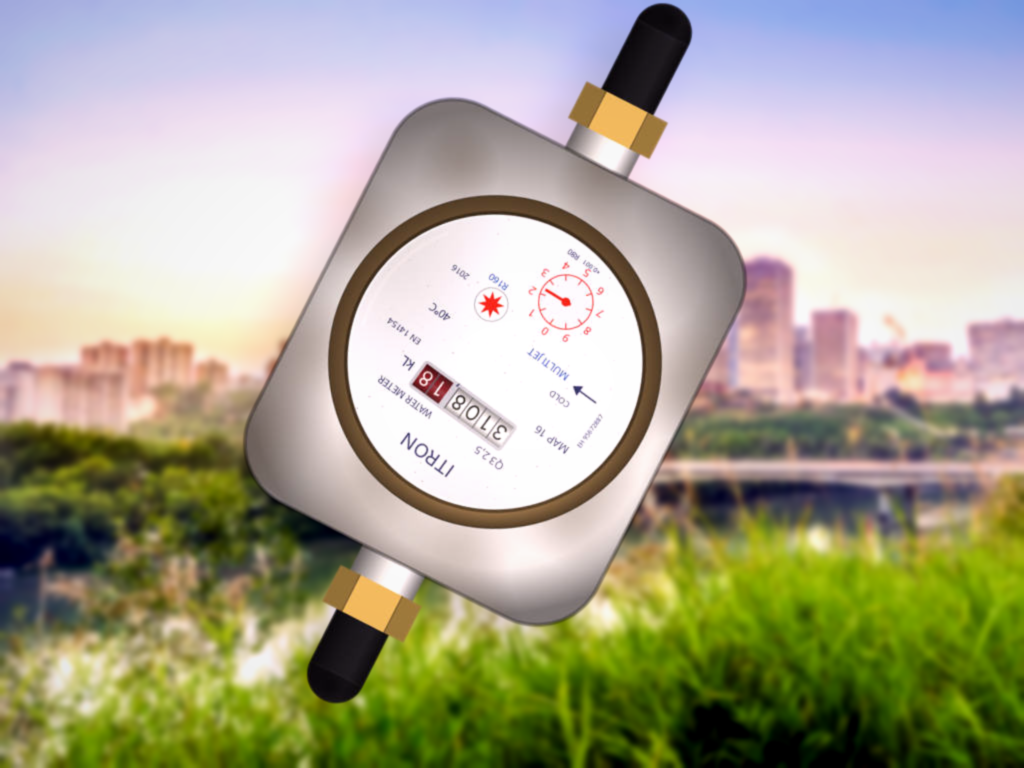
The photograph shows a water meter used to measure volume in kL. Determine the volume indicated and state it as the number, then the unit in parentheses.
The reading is 3108.182 (kL)
